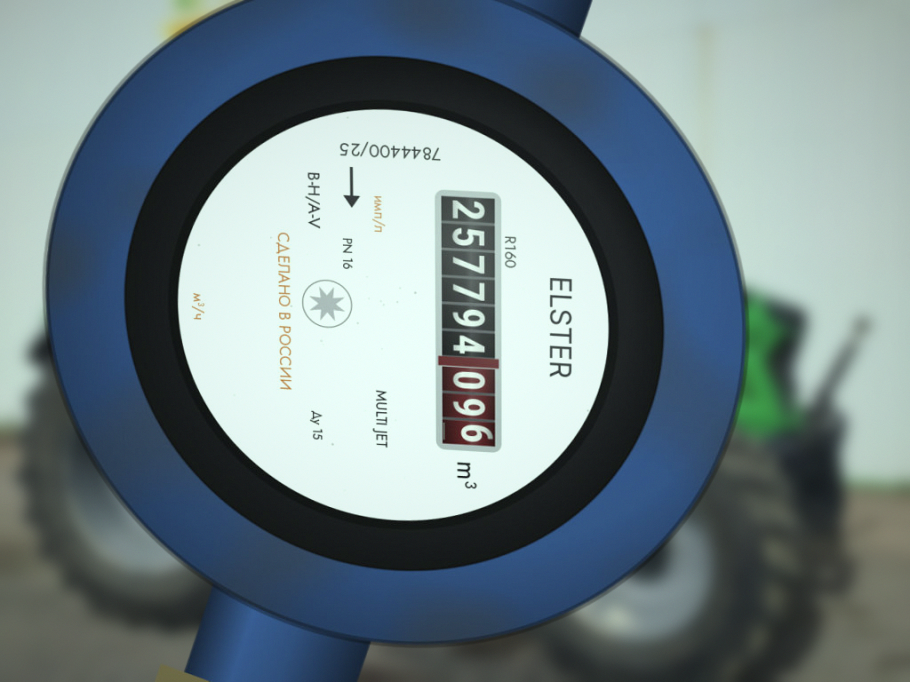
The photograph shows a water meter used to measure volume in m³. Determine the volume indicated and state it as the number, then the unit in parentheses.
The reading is 257794.096 (m³)
